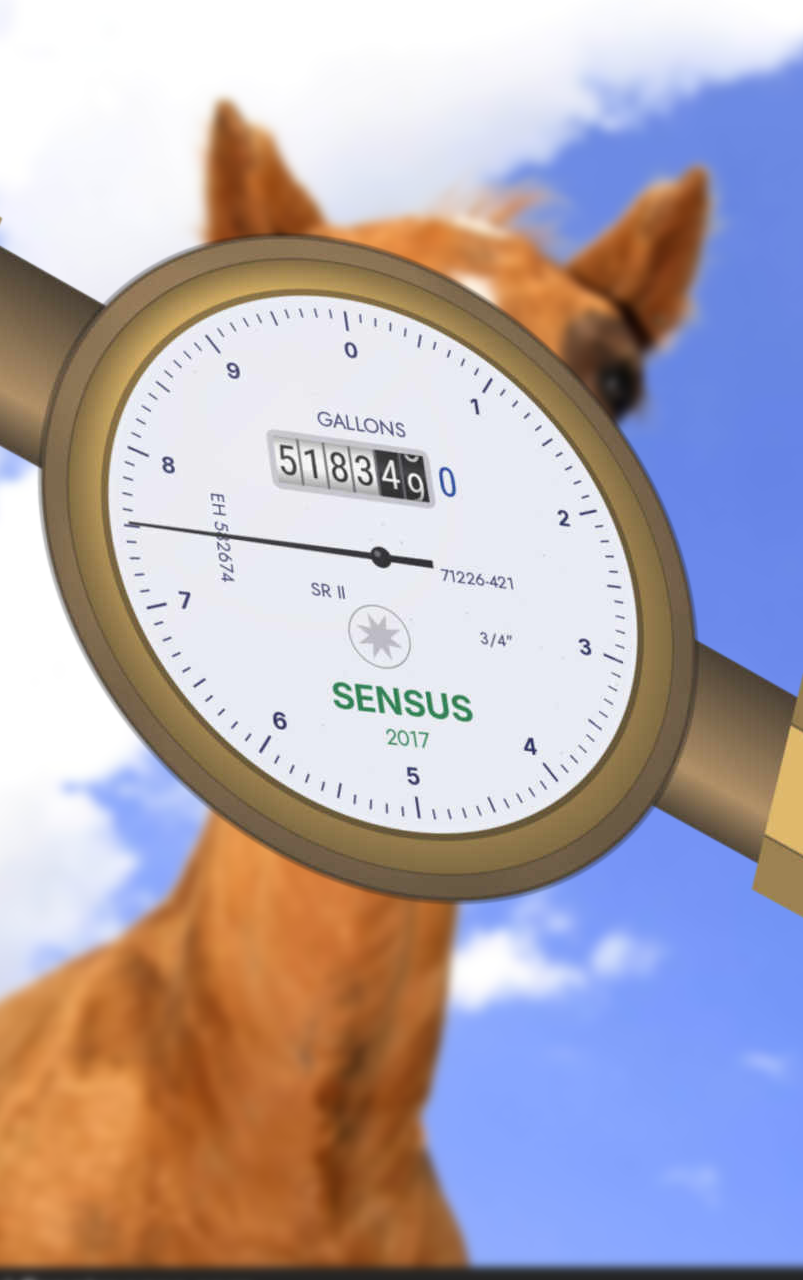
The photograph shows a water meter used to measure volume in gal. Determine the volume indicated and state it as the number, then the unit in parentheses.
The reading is 5183487.5 (gal)
